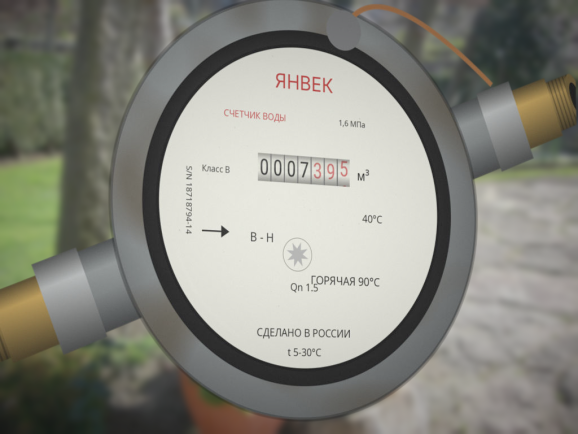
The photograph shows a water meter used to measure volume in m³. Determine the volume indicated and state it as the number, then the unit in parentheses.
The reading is 7.395 (m³)
